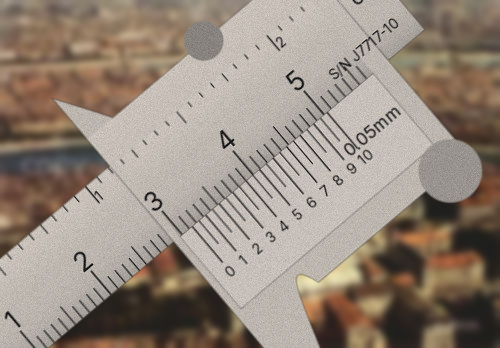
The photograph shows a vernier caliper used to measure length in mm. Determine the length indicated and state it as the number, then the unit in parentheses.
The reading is 31.4 (mm)
